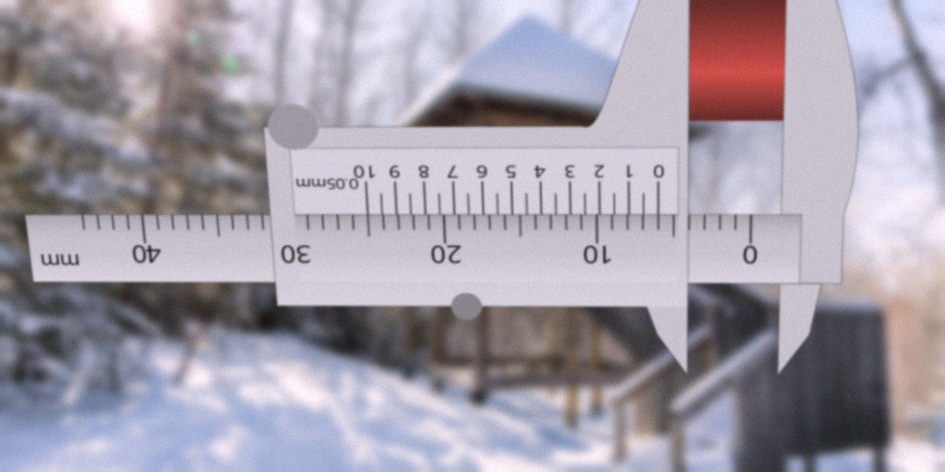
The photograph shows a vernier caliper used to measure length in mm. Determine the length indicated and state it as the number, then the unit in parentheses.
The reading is 6.0 (mm)
